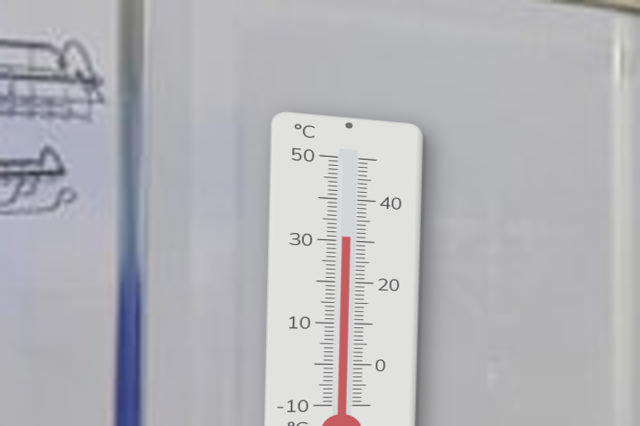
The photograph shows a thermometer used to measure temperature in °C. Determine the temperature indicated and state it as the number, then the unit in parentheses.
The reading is 31 (°C)
